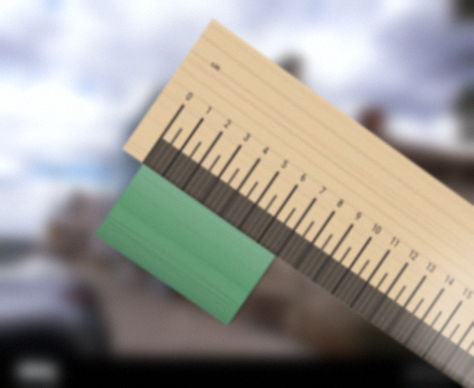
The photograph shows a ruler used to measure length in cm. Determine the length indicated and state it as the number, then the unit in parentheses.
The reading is 7 (cm)
